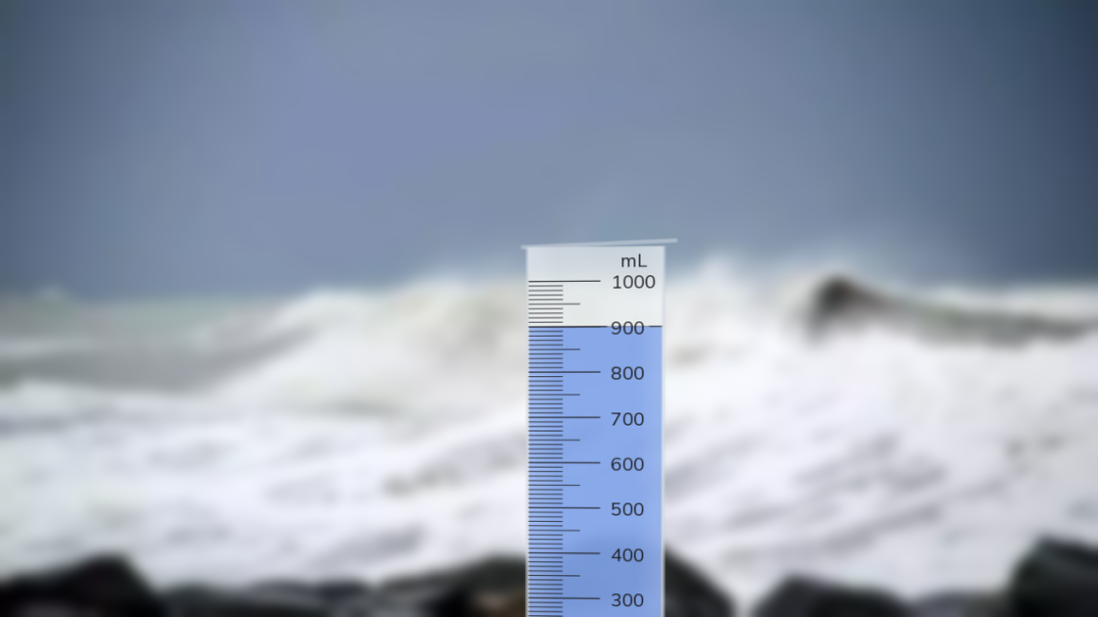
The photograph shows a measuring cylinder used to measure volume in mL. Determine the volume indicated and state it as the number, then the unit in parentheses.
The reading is 900 (mL)
